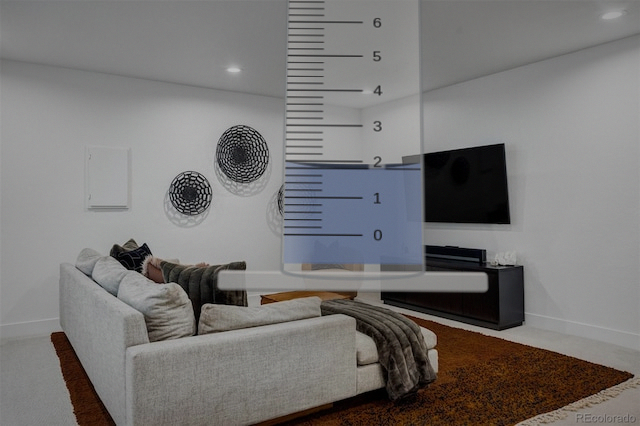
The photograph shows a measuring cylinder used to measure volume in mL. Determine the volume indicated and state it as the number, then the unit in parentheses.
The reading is 1.8 (mL)
